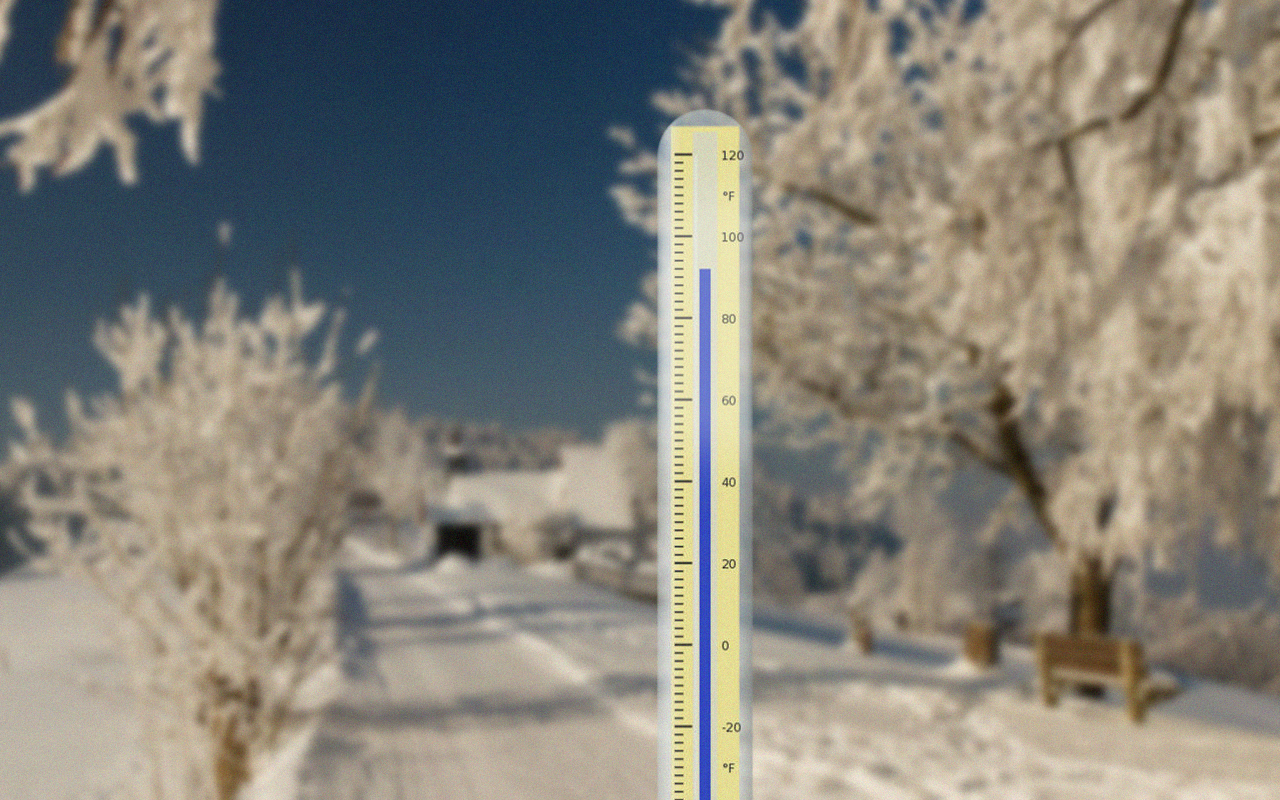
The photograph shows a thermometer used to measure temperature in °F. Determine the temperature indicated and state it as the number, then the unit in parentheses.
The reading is 92 (°F)
